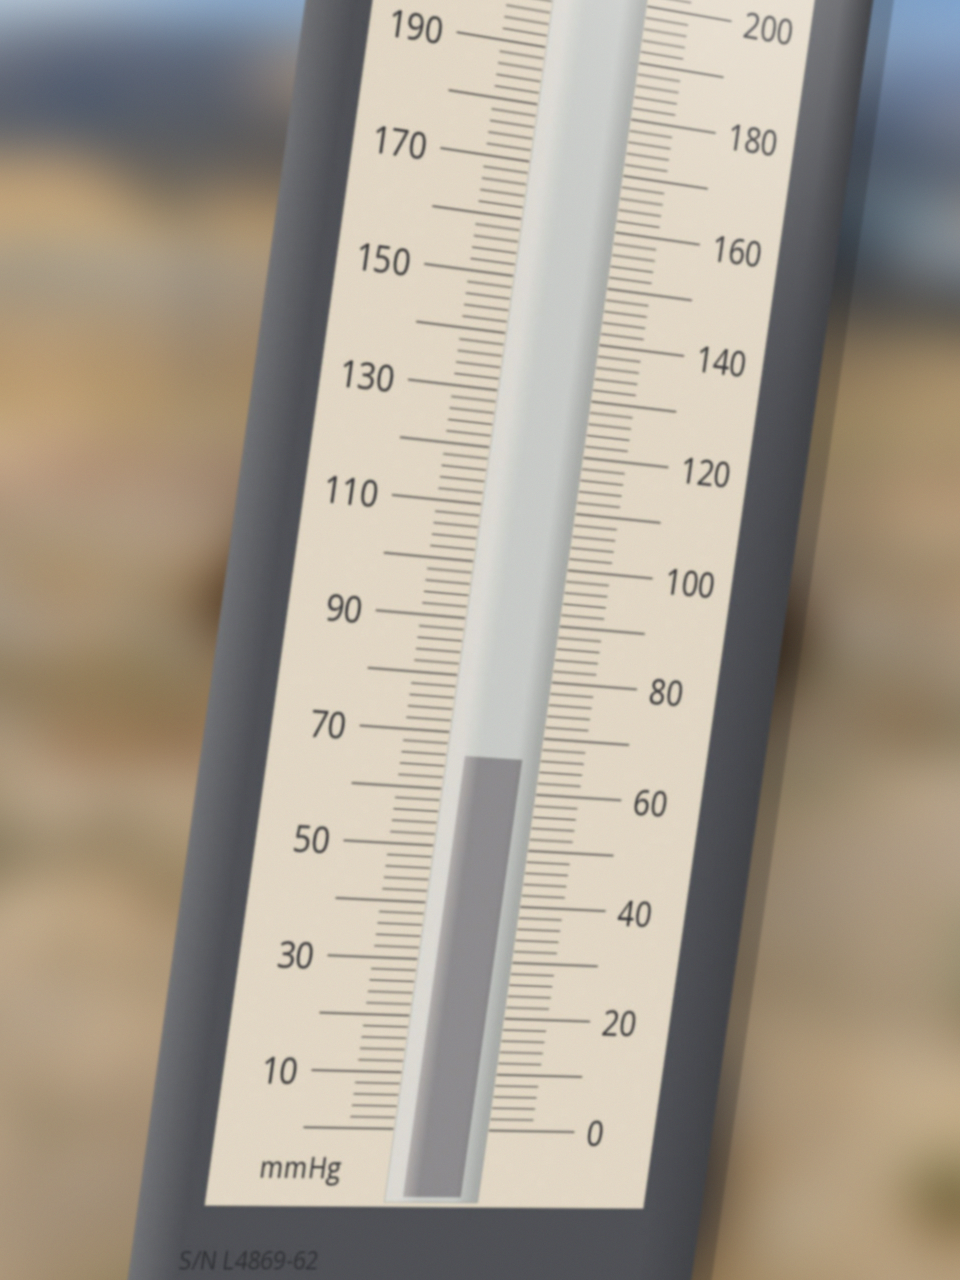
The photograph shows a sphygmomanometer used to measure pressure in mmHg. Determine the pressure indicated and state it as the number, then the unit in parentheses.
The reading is 66 (mmHg)
